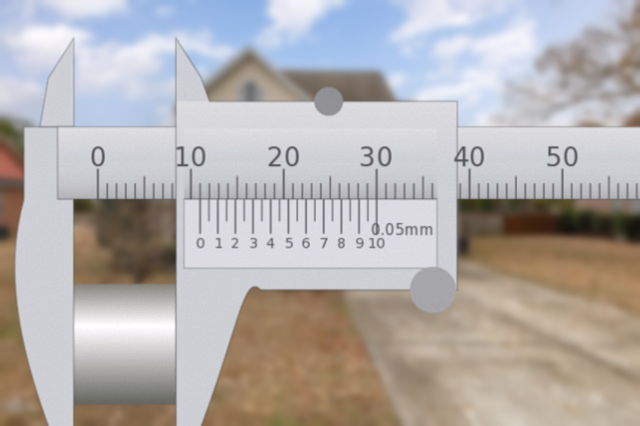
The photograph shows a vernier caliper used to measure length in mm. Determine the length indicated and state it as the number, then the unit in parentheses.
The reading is 11.0 (mm)
